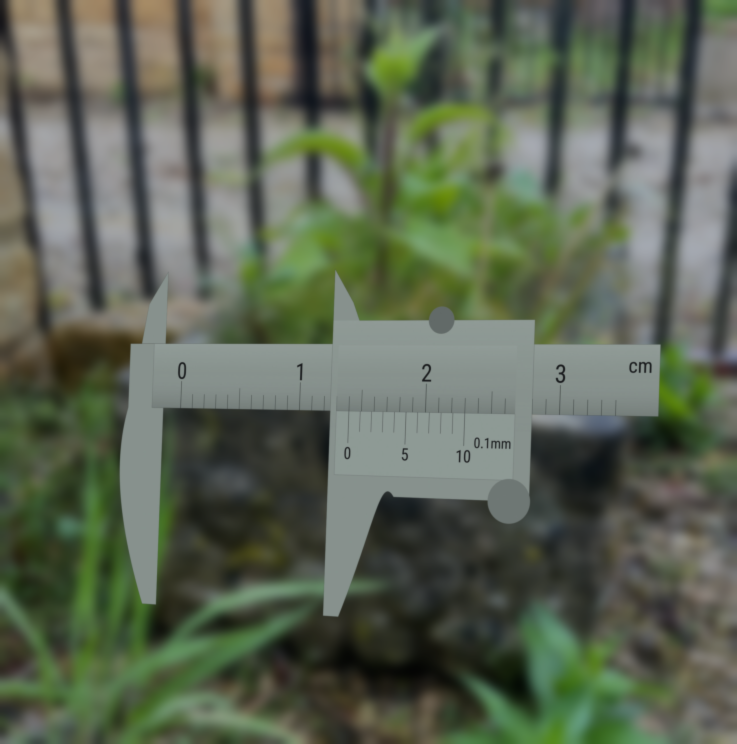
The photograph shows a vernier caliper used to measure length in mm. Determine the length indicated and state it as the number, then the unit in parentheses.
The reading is 14.0 (mm)
